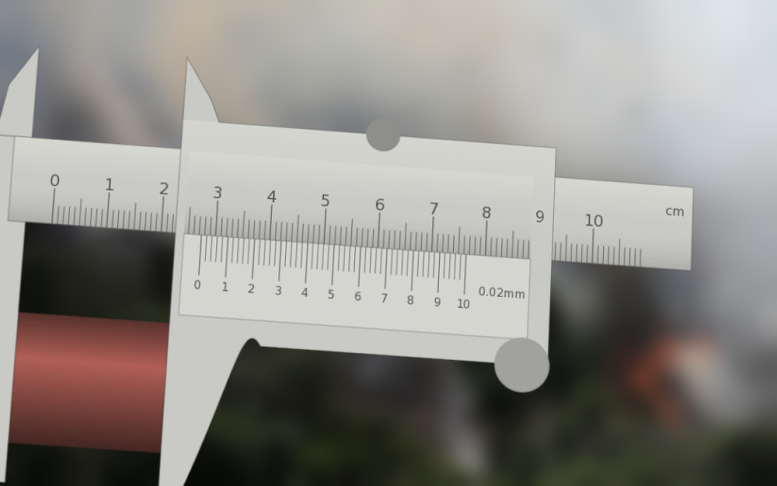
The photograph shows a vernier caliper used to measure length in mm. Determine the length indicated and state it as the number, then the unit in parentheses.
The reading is 27.4 (mm)
